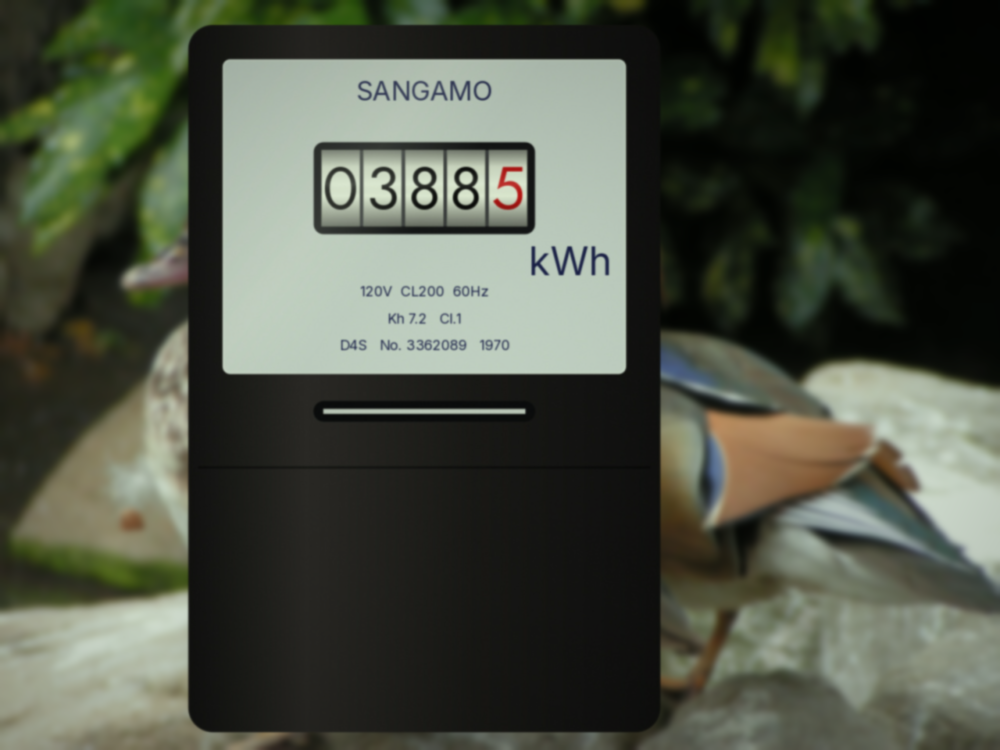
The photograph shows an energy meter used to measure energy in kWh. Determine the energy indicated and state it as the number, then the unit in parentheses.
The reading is 388.5 (kWh)
